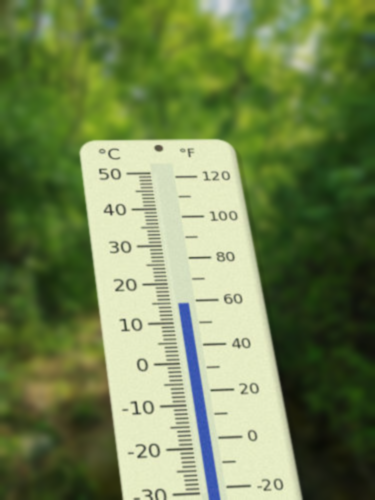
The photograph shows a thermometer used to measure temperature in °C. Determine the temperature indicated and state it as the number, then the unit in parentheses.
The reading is 15 (°C)
